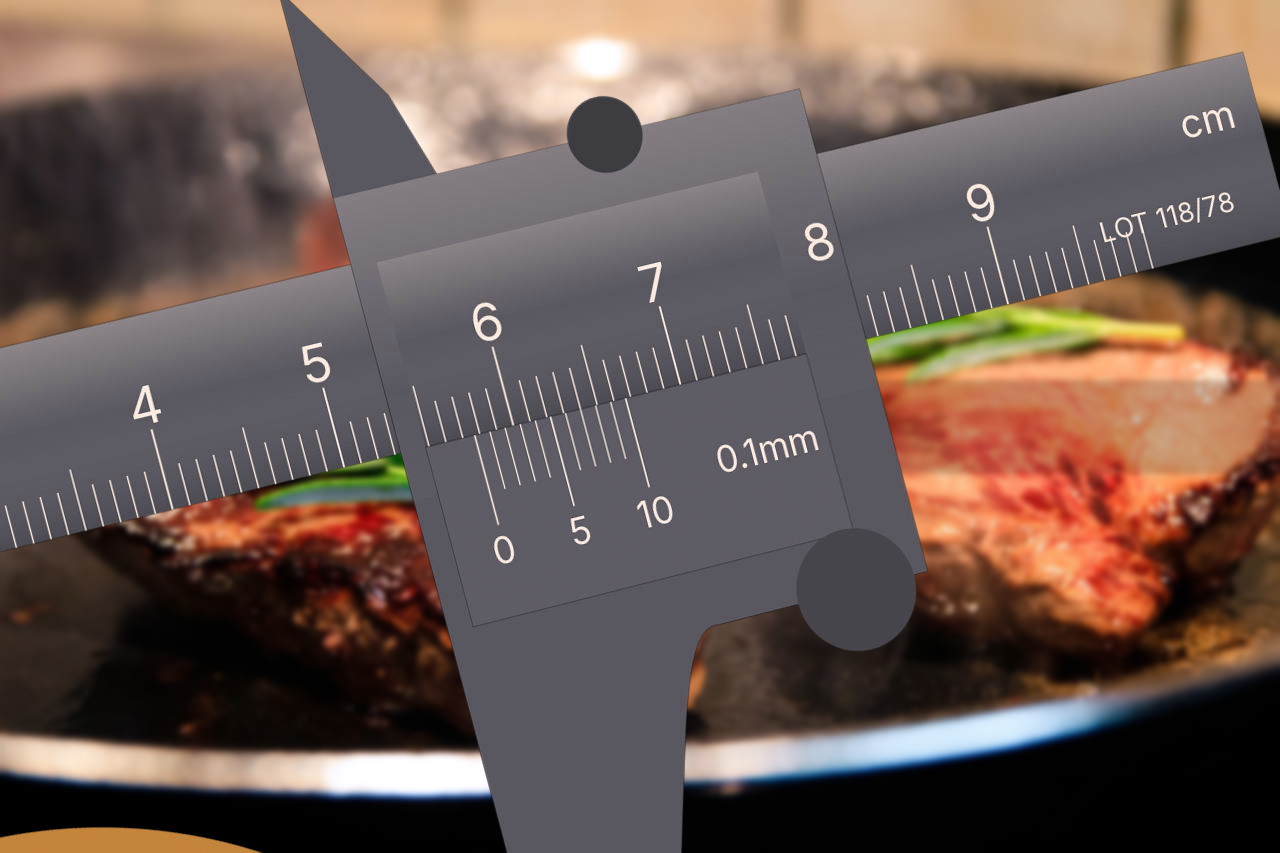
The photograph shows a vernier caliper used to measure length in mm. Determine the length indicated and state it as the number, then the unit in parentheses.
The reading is 57.7 (mm)
